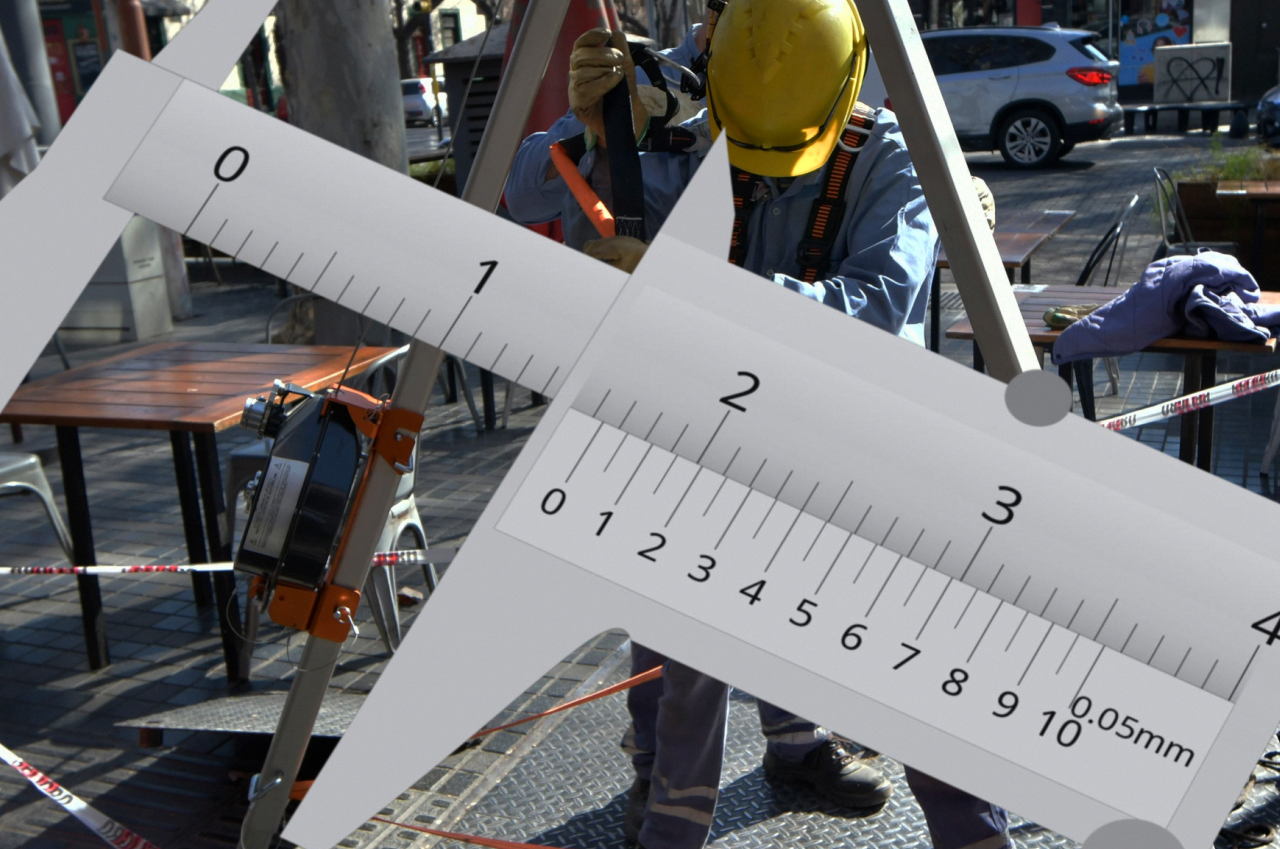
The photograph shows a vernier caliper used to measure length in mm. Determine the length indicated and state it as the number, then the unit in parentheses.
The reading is 16.40 (mm)
